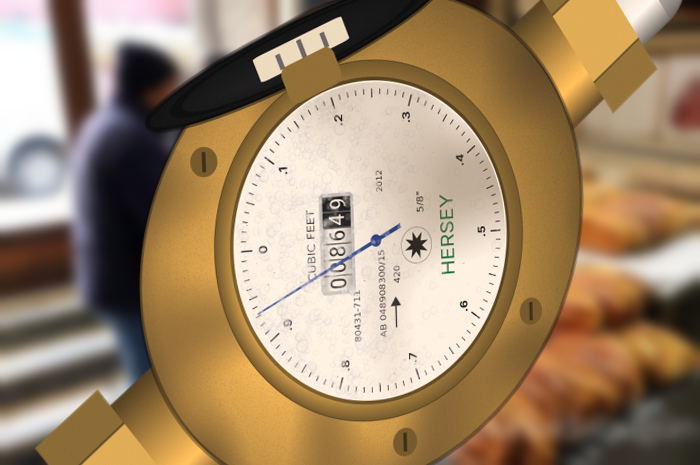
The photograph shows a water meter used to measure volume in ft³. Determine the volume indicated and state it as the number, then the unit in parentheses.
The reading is 8648.93 (ft³)
